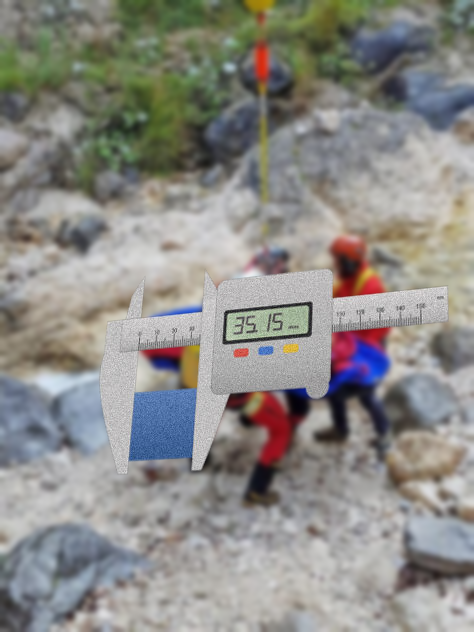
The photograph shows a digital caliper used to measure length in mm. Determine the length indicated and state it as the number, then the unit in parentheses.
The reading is 35.15 (mm)
